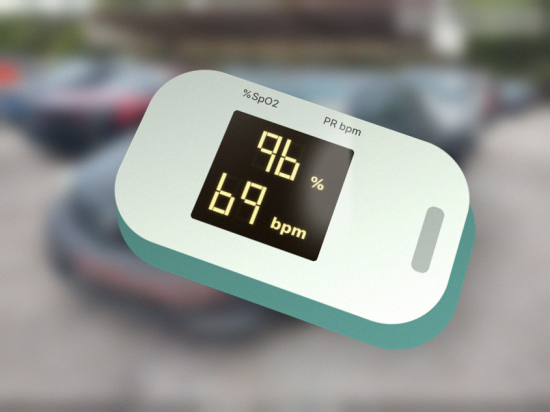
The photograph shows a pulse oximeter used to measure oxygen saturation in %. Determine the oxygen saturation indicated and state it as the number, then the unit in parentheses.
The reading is 96 (%)
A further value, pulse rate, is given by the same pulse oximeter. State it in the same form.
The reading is 69 (bpm)
